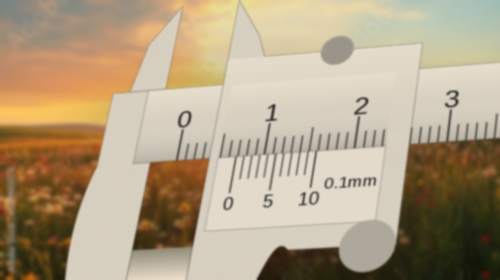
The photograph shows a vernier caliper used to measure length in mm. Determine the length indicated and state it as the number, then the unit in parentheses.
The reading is 6.8 (mm)
